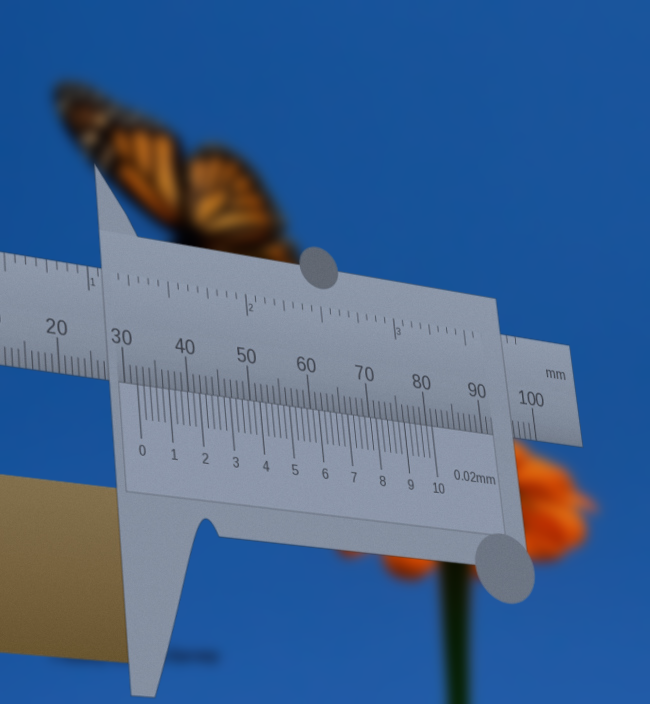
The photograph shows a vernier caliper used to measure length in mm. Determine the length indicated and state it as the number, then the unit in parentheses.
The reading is 32.0 (mm)
